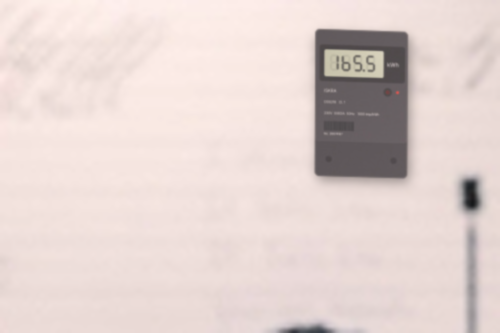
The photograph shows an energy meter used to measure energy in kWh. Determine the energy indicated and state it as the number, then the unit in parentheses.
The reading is 165.5 (kWh)
